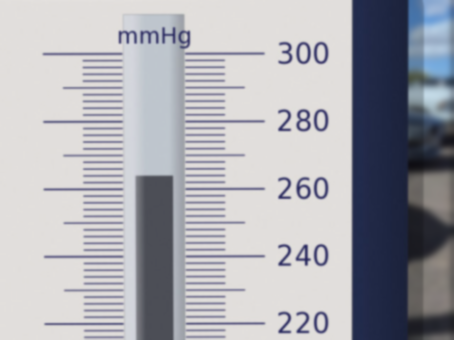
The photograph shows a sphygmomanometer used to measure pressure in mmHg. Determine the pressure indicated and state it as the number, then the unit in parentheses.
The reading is 264 (mmHg)
